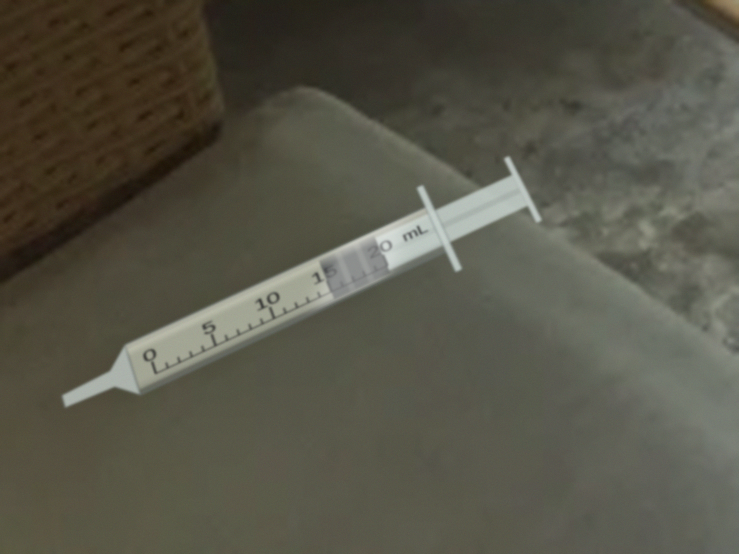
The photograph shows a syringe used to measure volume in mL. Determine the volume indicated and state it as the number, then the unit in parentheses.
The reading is 15 (mL)
